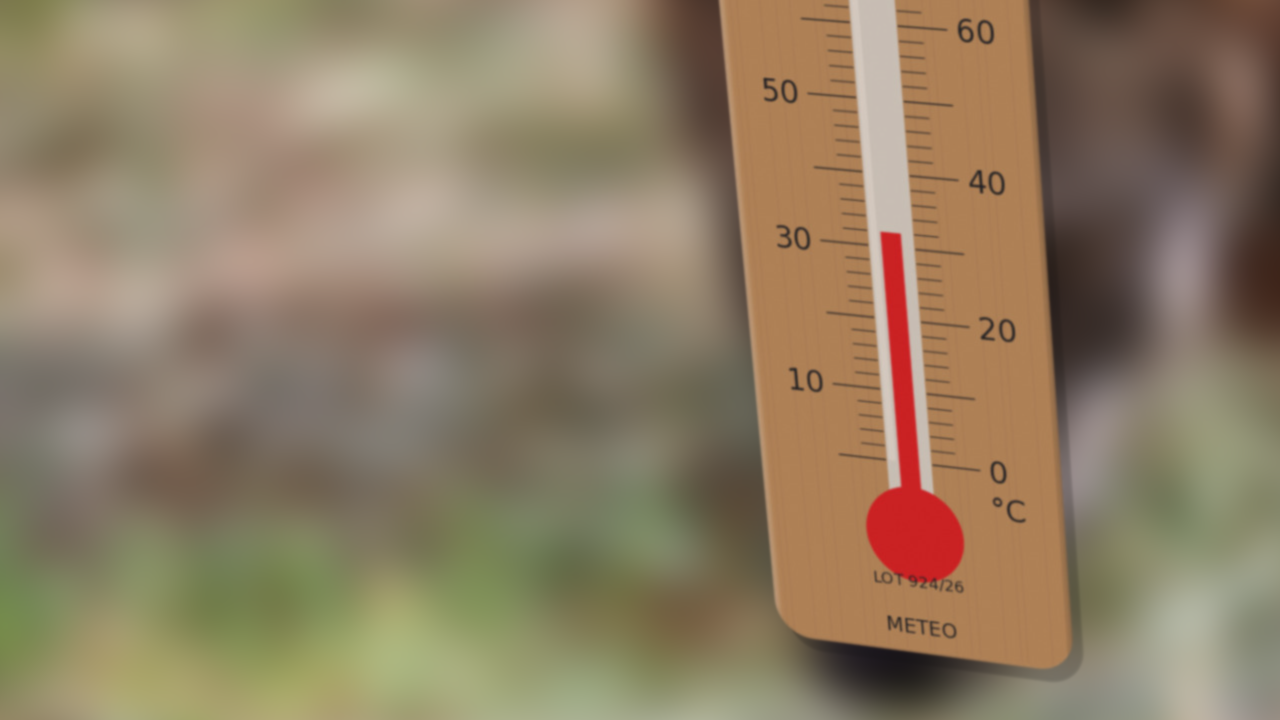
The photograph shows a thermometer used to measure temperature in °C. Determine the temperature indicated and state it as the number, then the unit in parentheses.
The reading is 32 (°C)
